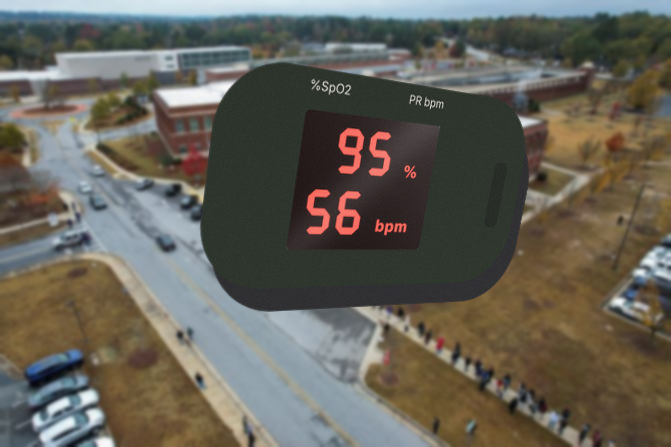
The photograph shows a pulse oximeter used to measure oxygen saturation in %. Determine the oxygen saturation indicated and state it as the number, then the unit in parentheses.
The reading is 95 (%)
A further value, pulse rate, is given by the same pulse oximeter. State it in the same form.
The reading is 56 (bpm)
